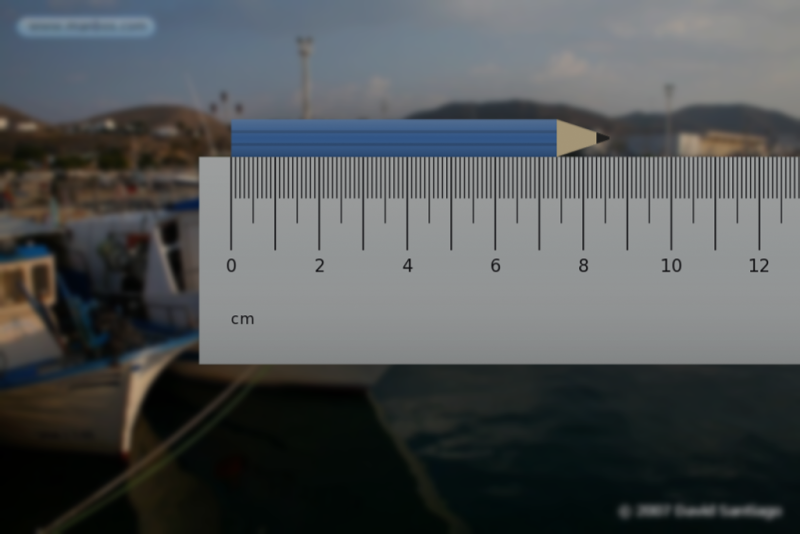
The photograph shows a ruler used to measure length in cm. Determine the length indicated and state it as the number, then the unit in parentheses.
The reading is 8.6 (cm)
